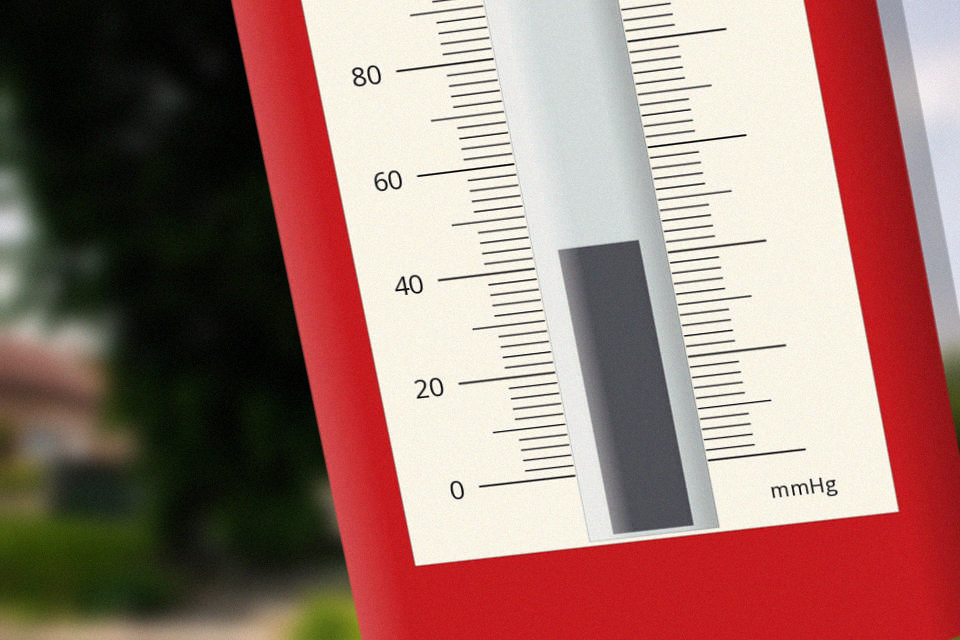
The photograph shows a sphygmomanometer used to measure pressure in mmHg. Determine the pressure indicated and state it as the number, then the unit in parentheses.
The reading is 43 (mmHg)
